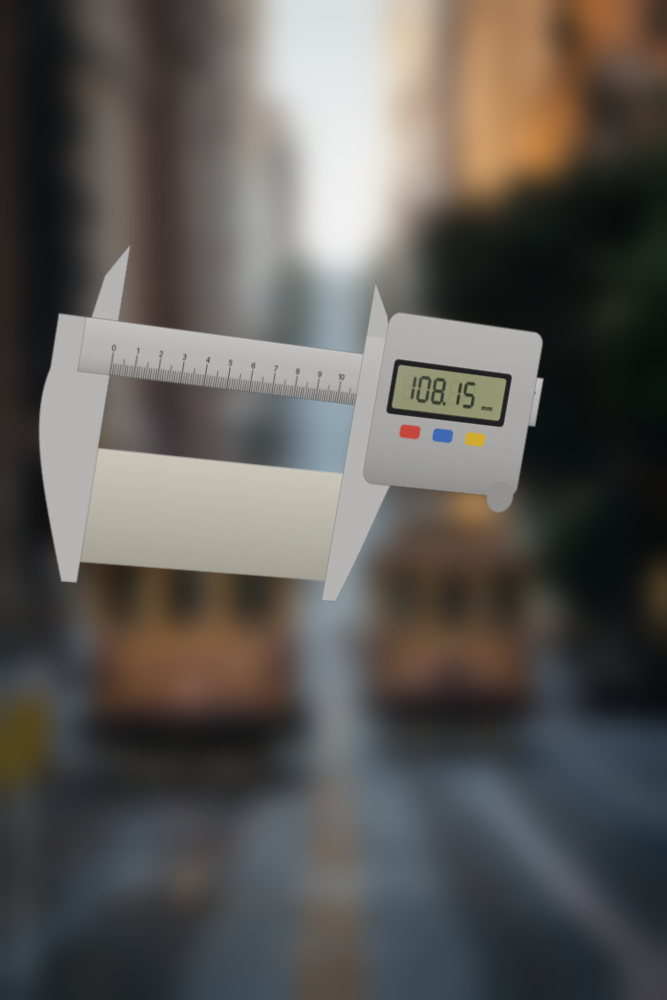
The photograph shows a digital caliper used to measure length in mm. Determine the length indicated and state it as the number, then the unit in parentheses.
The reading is 108.15 (mm)
